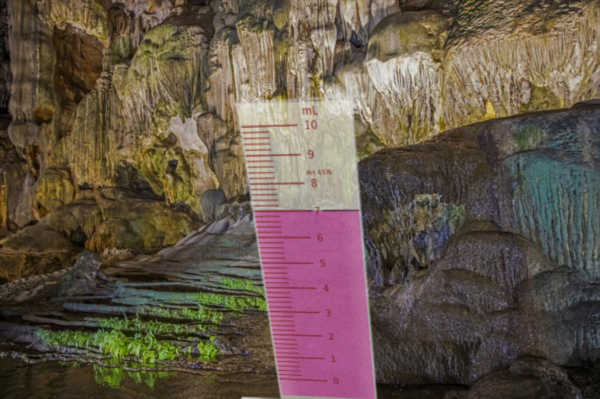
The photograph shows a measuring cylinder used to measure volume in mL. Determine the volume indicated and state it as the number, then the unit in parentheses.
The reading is 7 (mL)
